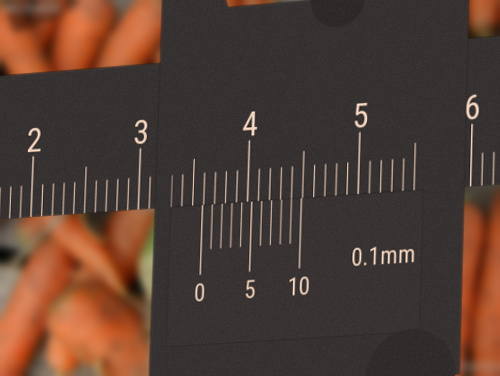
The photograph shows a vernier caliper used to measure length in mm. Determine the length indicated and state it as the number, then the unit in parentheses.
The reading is 35.9 (mm)
